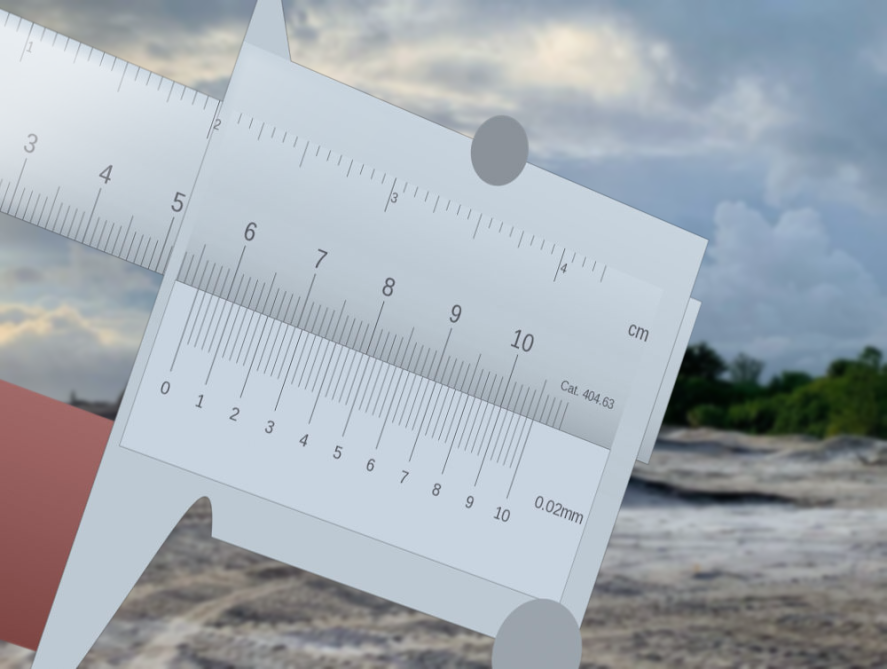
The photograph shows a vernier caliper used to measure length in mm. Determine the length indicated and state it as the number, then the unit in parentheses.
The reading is 56.0 (mm)
